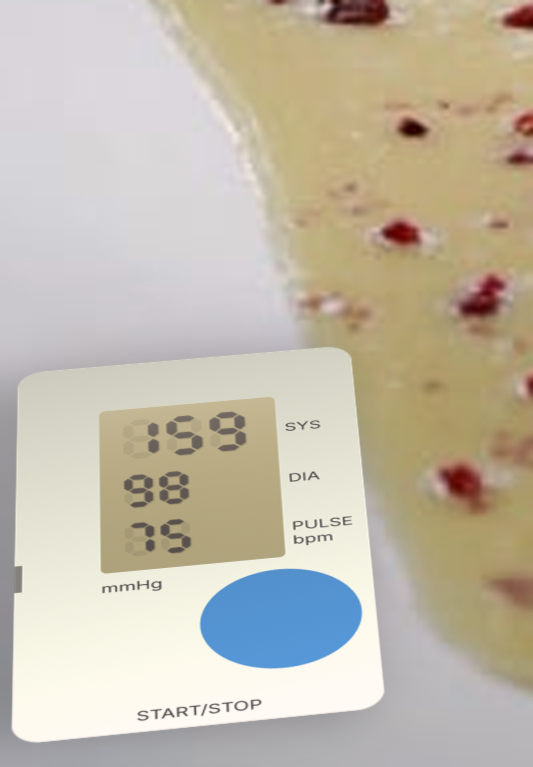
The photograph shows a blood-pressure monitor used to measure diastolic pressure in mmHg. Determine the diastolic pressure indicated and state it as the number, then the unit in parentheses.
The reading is 98 (mmHg)
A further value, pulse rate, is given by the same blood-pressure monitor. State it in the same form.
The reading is 75 (bpm)
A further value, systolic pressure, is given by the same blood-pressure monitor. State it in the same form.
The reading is 159 (mmHg)
